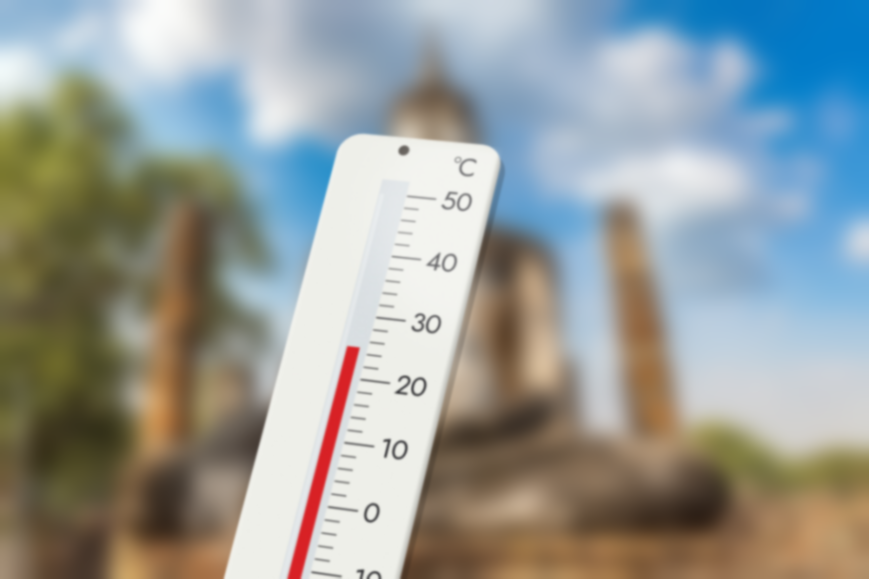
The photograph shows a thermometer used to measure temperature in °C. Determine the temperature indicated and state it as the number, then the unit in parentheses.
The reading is 25 (°C)
